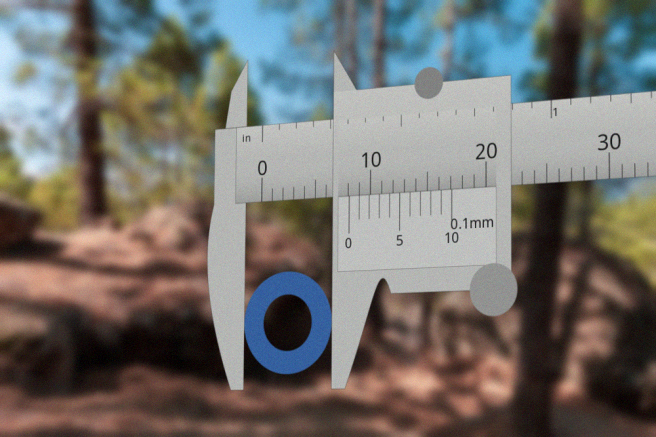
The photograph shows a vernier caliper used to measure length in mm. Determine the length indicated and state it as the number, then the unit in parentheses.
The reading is 8.1 (mm)
